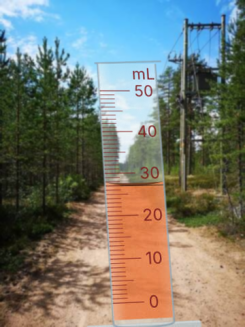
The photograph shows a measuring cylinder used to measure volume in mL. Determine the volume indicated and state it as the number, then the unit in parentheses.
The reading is 27 (mL)
